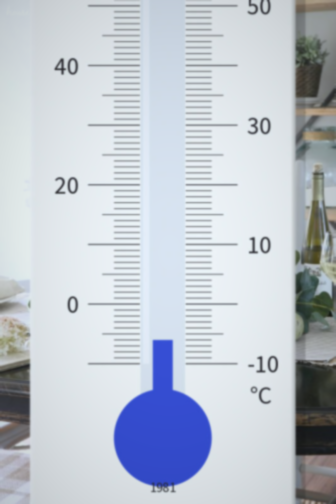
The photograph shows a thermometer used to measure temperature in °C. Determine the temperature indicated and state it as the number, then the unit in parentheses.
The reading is -6 (°C)
